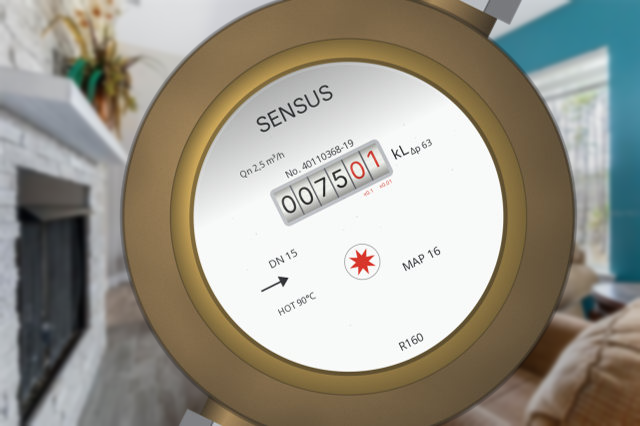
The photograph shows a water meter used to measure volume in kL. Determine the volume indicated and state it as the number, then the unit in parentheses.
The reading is 75.01 (kL)
